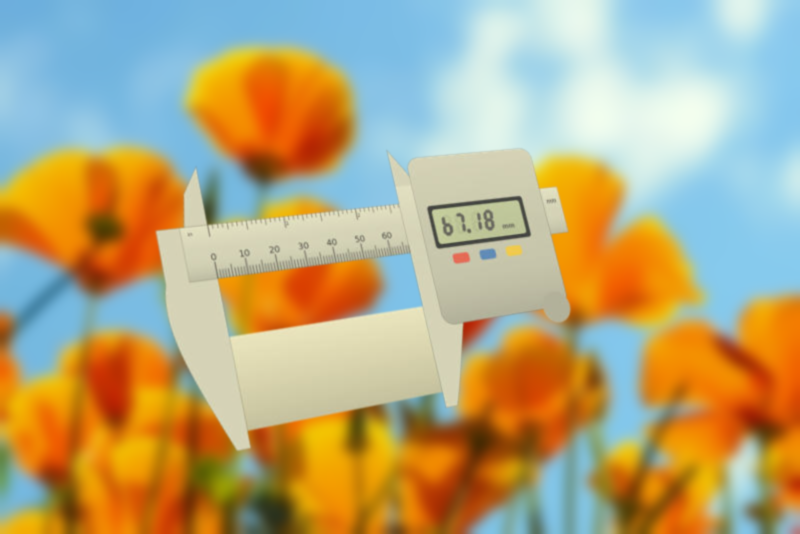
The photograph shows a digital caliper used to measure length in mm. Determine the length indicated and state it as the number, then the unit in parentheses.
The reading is 67.18 (mm)
